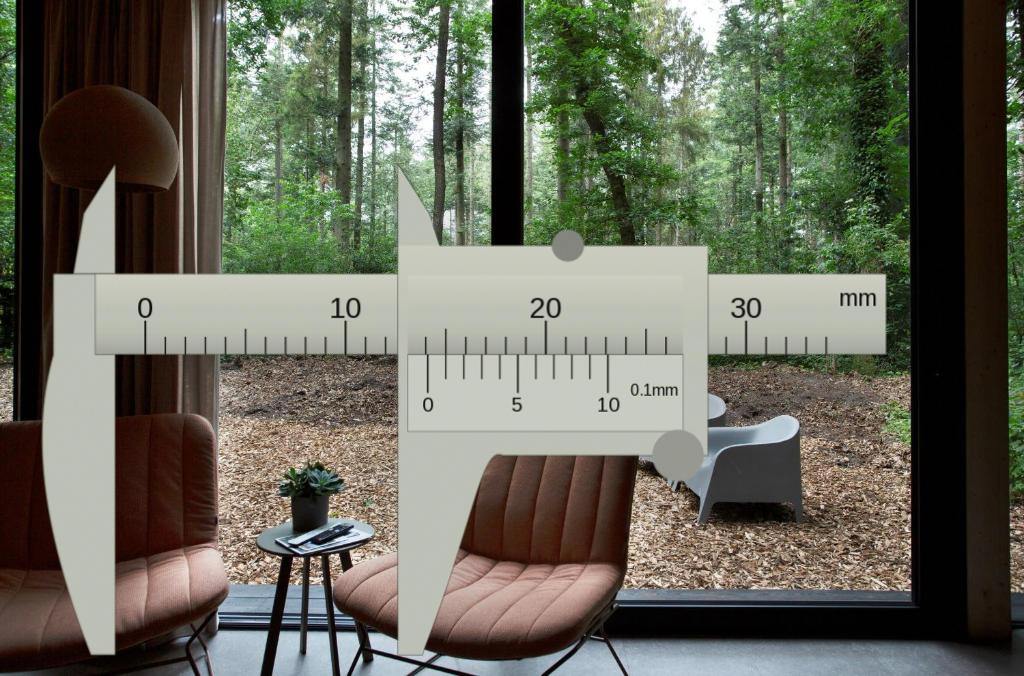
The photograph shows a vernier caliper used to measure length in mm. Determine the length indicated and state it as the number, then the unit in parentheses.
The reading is 14.1 (mm)
